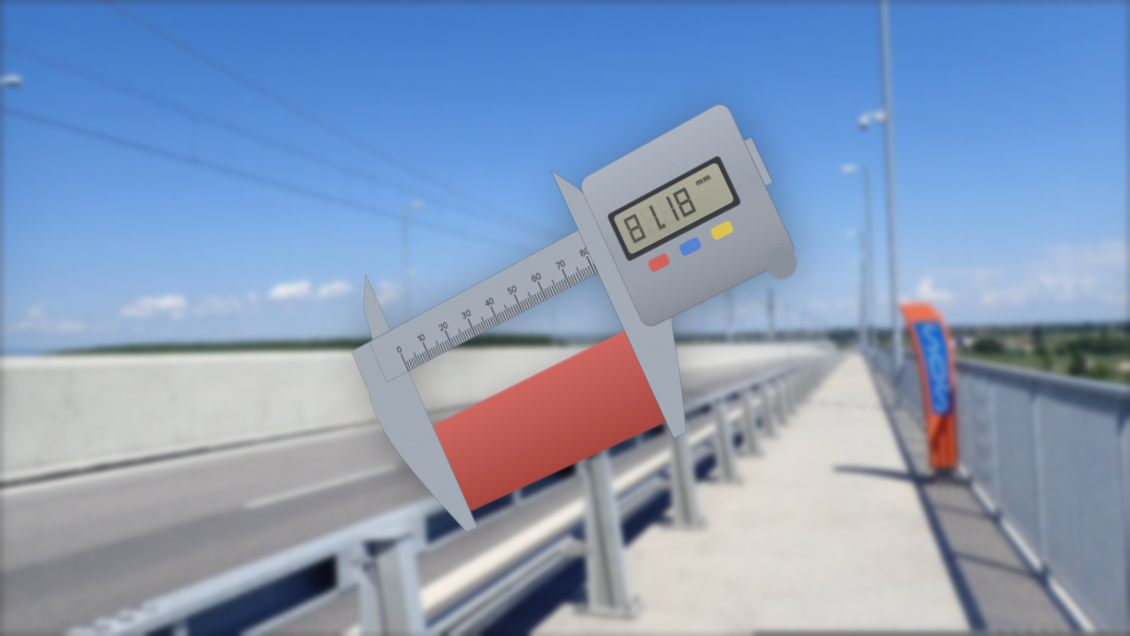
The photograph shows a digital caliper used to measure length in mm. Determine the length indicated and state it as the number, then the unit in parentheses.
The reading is 81.18 (mm)
